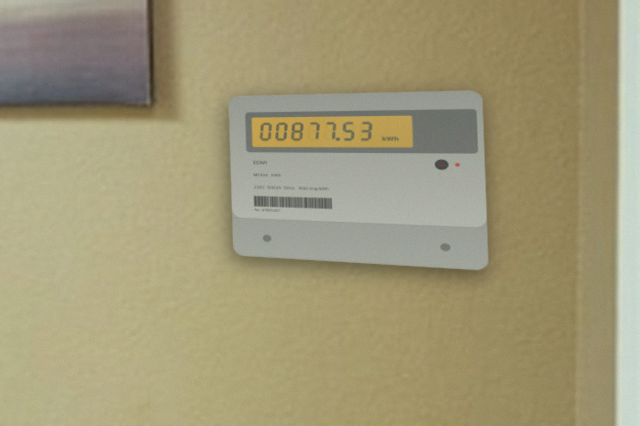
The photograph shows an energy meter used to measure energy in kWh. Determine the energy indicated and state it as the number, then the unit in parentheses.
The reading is 877.53 (kWh)
